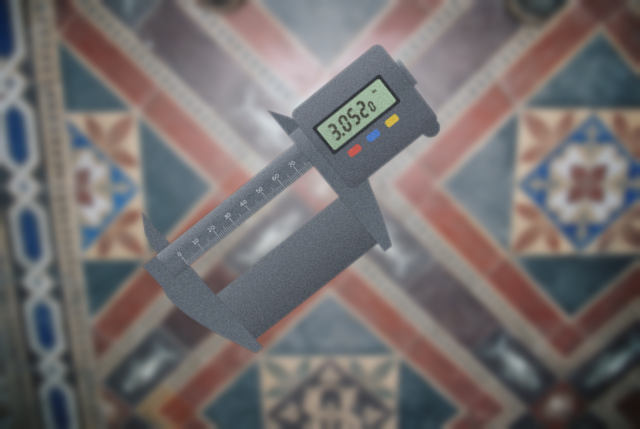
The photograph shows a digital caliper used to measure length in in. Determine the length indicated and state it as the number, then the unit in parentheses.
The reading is 3.0520 (in)
